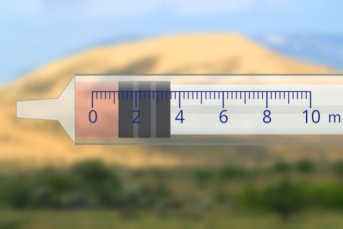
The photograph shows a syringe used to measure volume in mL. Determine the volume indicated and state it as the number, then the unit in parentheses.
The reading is 1.2 (mL)
